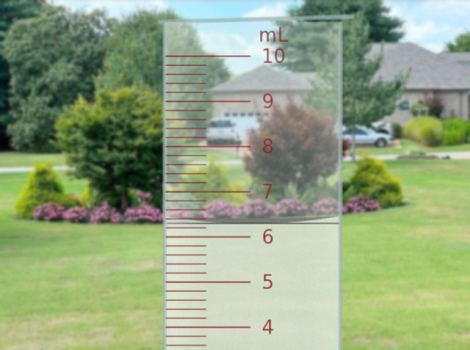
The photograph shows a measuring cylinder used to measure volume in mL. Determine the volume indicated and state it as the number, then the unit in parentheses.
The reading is 6.3 (mL)
